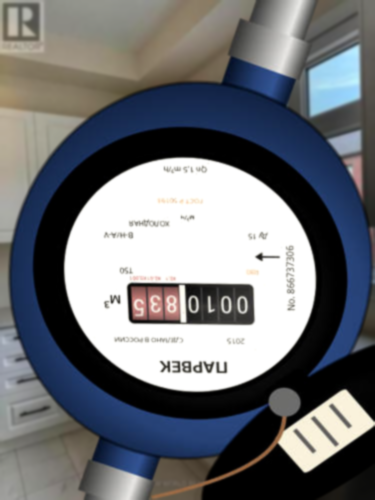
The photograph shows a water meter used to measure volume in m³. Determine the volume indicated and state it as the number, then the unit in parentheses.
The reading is 10.835 (m³)
